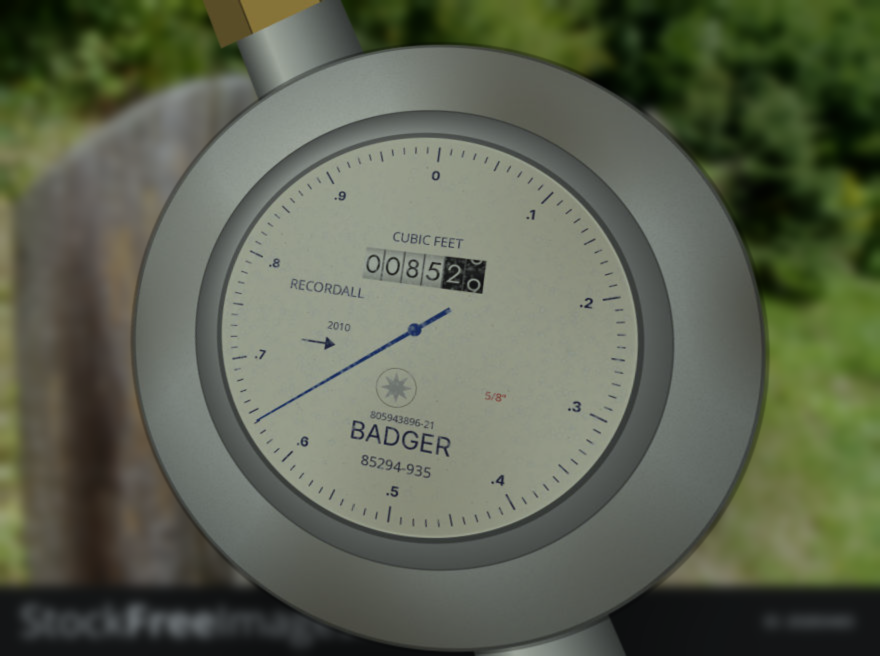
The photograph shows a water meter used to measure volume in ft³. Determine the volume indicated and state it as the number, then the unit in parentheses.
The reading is 8528.64 (ft³)
